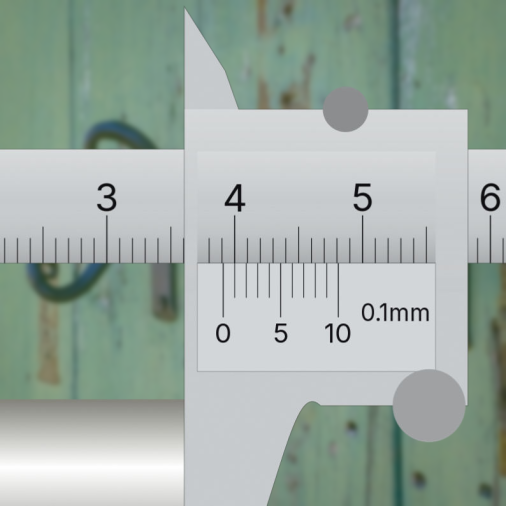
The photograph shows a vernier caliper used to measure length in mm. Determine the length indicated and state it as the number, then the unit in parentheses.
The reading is 39.1 (mm)
